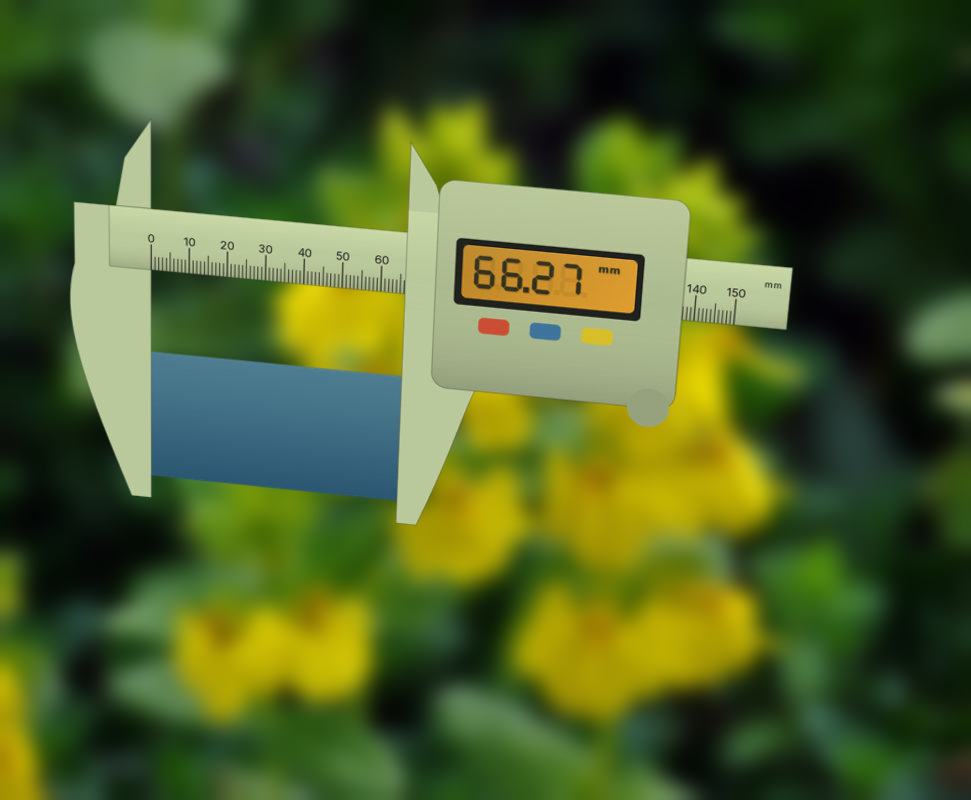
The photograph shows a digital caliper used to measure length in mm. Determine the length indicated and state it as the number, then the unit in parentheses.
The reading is 66.27 (mm)
